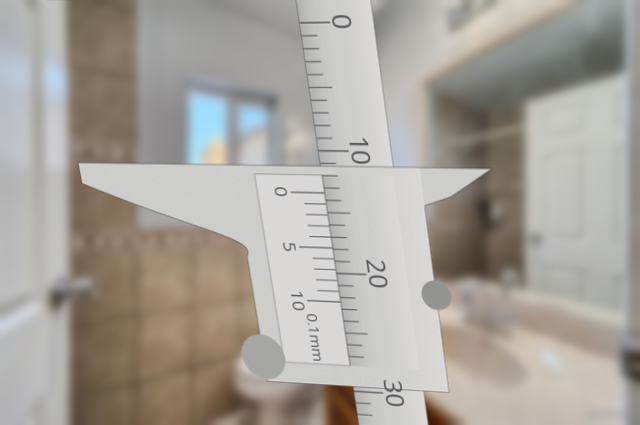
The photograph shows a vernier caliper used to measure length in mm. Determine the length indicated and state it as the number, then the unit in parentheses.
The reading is 13.4 (mm)
